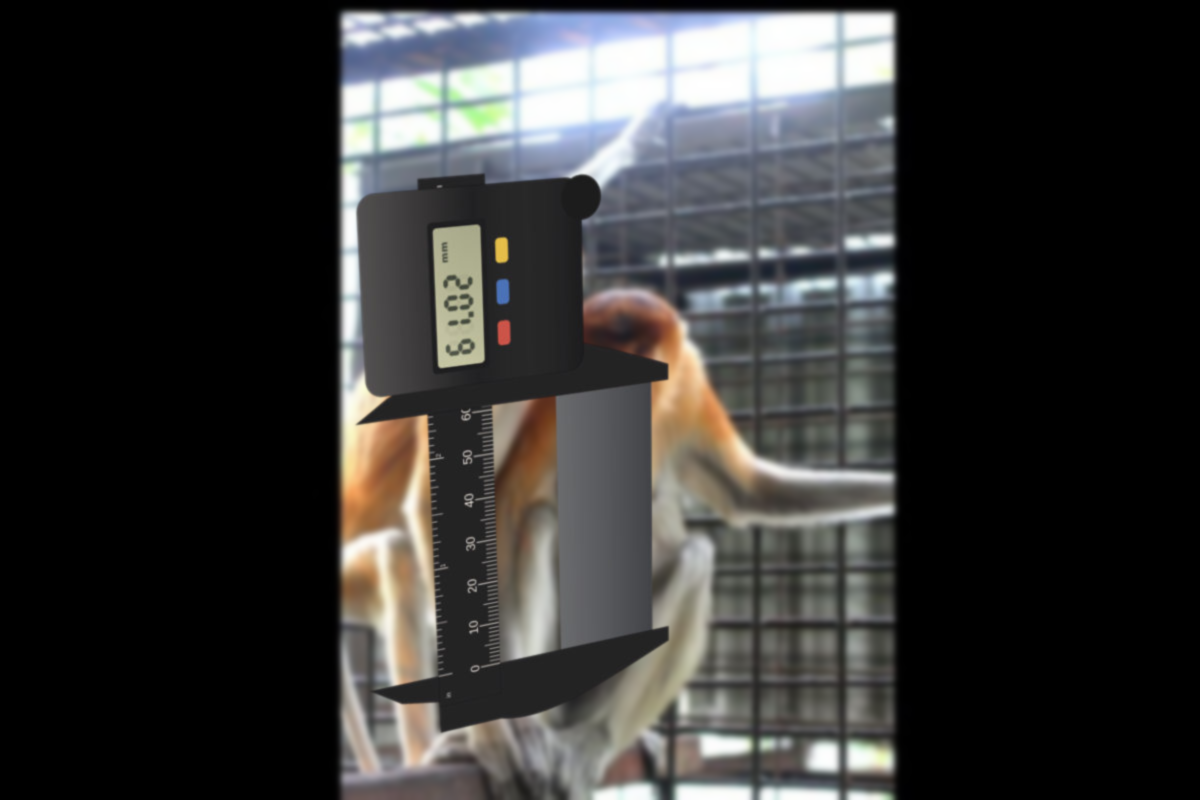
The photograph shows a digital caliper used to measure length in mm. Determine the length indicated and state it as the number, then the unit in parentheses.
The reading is 61.02 (mm)
